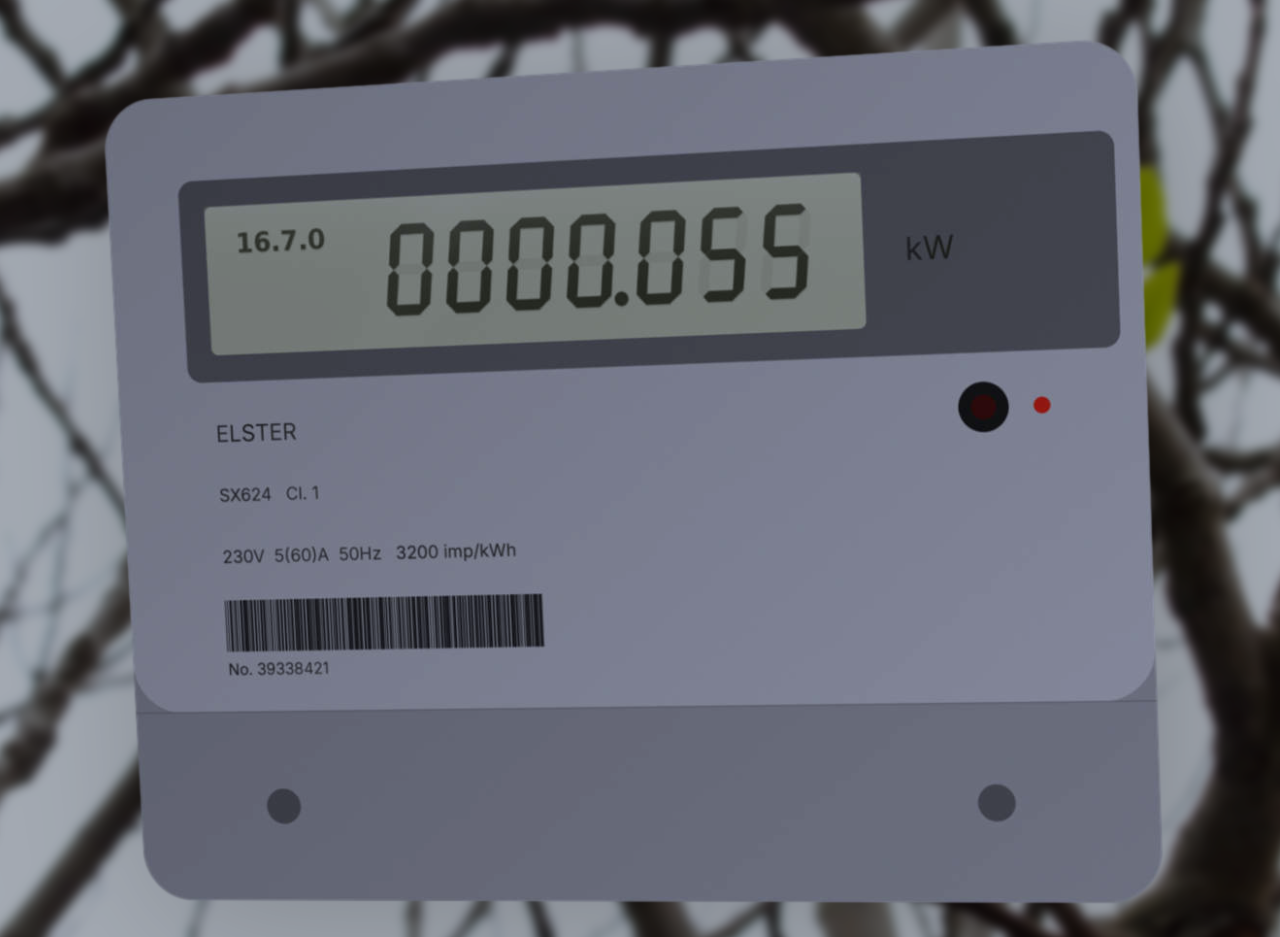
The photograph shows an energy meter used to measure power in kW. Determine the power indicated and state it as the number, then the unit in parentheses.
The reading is 0.055 (kW)
